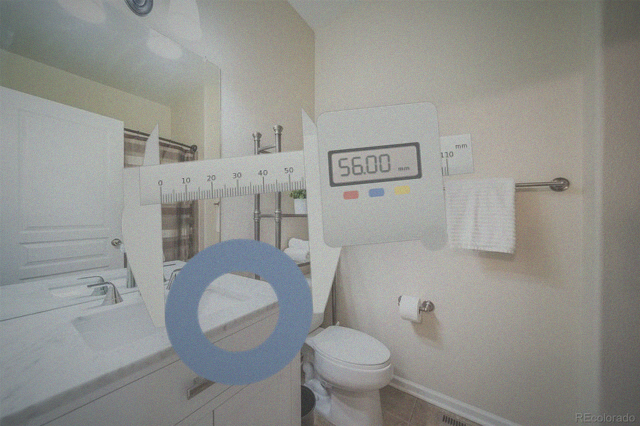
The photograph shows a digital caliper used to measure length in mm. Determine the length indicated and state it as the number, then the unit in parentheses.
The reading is 56.00 (mm)
